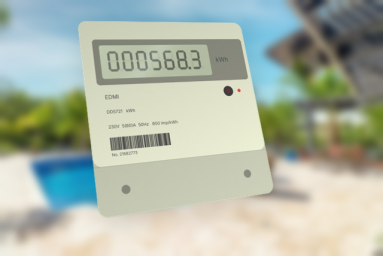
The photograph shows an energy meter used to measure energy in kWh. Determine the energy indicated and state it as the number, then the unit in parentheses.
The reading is 568.3 (kWh)
